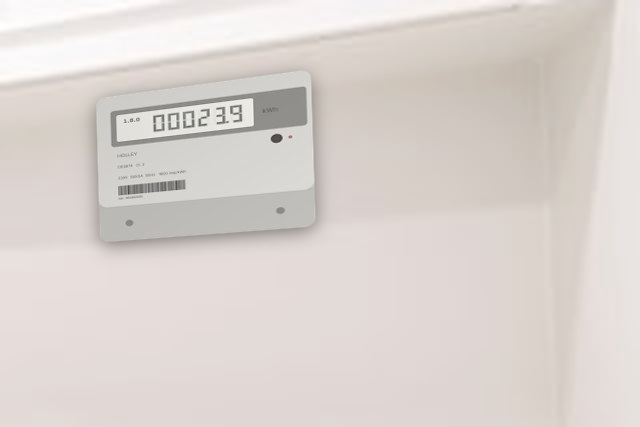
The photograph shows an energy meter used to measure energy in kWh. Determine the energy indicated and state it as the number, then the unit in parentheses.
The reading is 23.9 (kWh)
